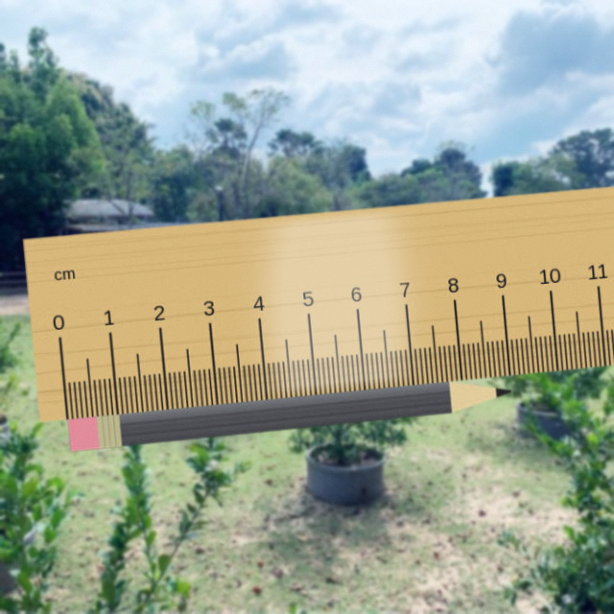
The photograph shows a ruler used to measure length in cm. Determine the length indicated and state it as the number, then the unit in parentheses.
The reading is 9 (cm)
